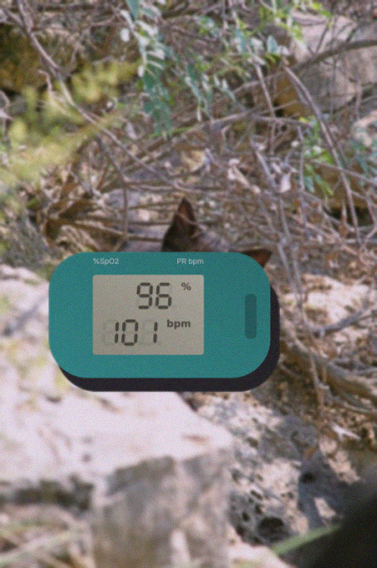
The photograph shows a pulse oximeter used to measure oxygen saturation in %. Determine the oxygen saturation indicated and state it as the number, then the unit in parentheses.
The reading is 96 (%)
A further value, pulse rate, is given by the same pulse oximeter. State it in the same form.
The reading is 101 (bpm)
